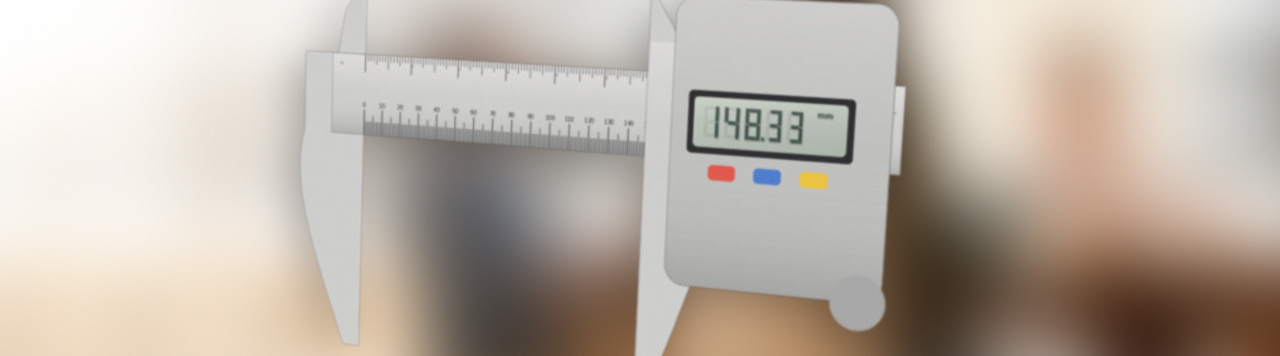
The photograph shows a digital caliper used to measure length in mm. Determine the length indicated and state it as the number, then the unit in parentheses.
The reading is 148.33 (mm)
